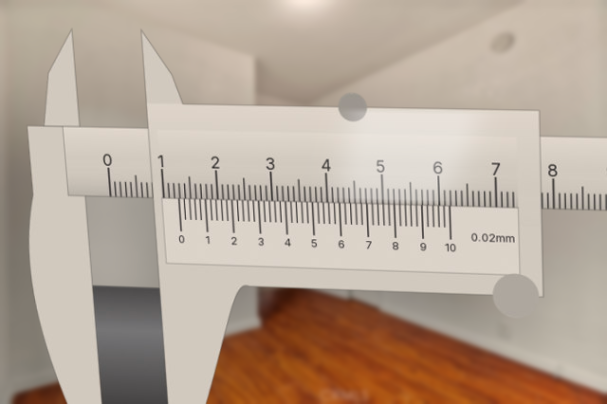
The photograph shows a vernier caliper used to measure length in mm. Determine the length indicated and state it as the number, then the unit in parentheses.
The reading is 12.8 (mm)
